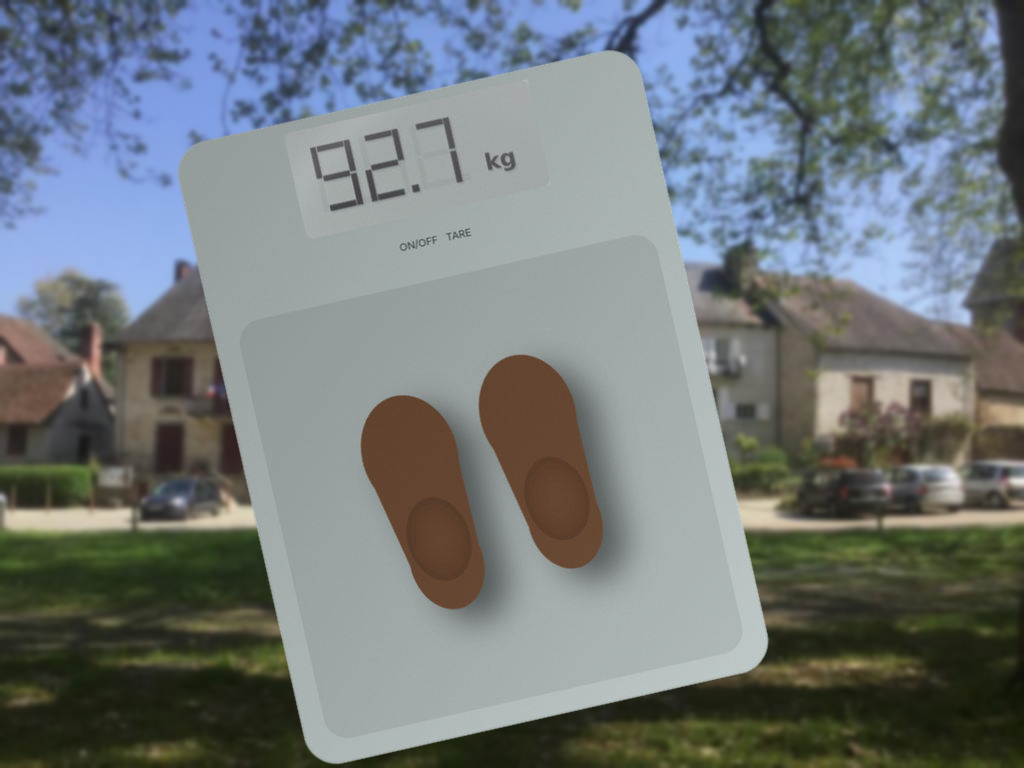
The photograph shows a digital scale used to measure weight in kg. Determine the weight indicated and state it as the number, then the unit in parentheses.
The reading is 92.7 (kg)
